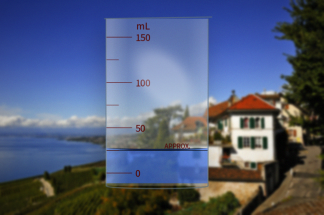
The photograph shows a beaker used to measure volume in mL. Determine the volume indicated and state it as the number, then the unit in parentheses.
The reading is 25 (mL)
